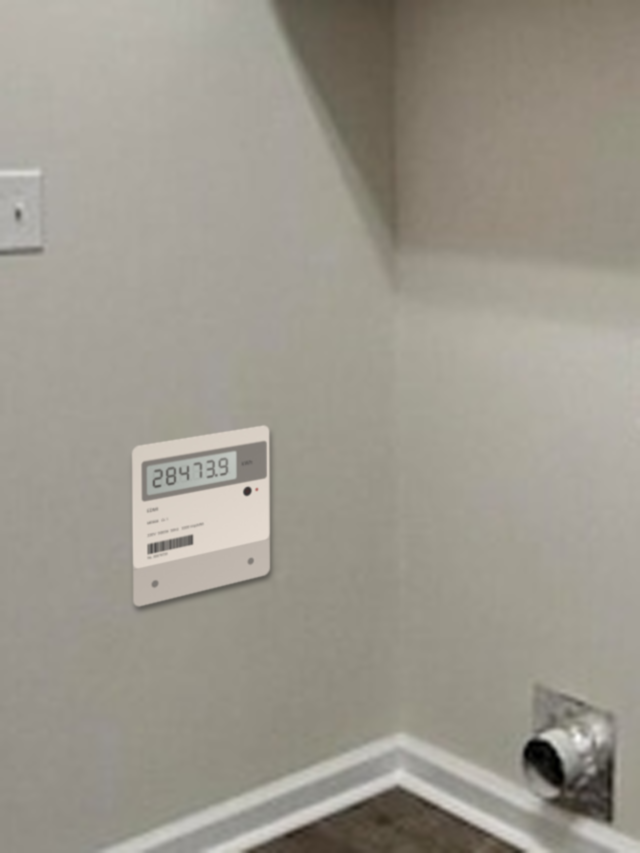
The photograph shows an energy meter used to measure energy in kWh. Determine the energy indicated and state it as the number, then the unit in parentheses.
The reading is 28473.9 (kWh)
